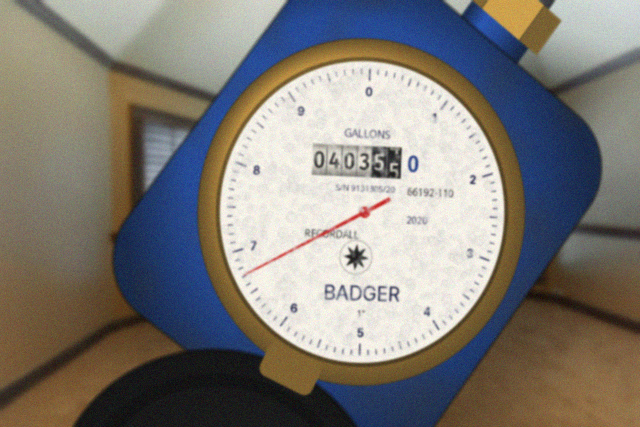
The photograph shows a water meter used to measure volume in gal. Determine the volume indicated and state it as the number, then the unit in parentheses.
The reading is 403546.7 (gal)
